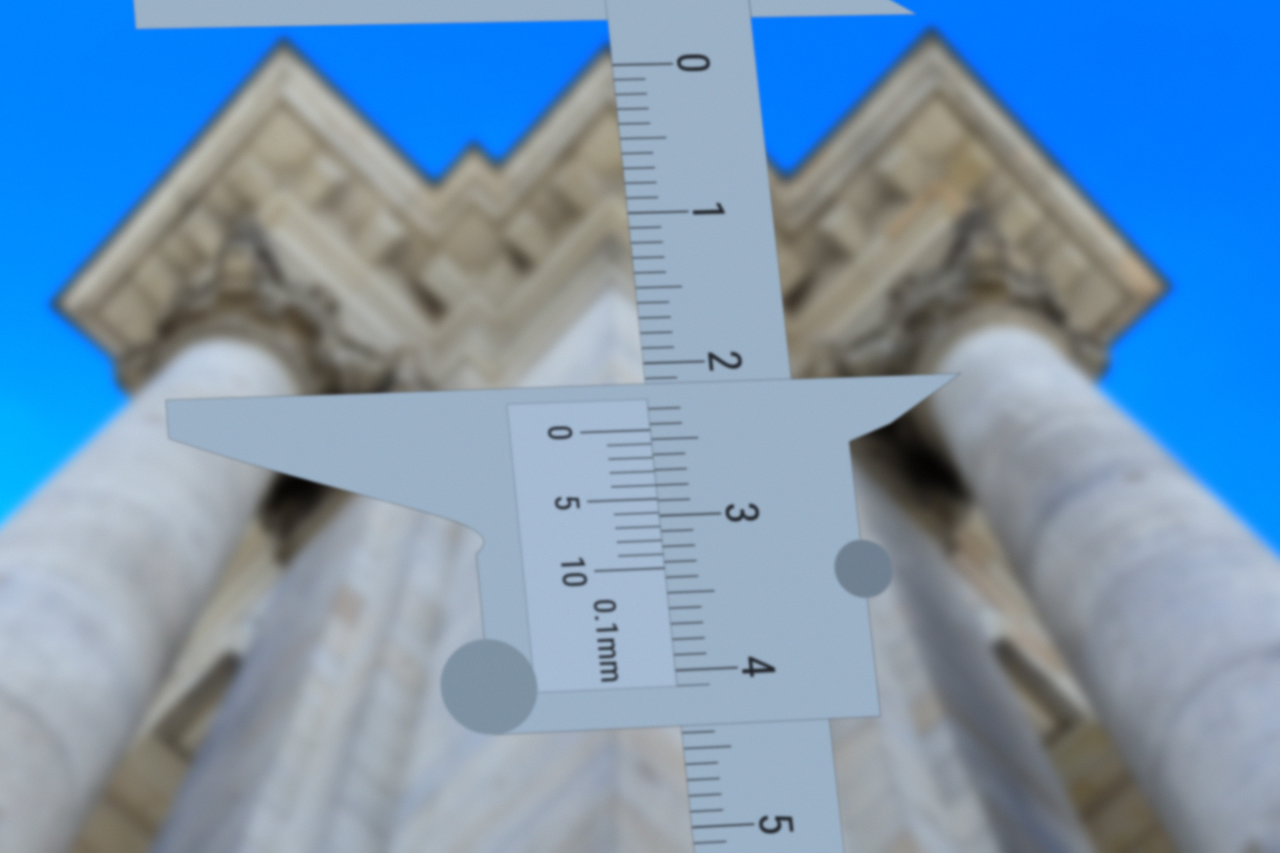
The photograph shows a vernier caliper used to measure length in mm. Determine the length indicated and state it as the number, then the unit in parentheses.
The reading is 24.4 (mm)
